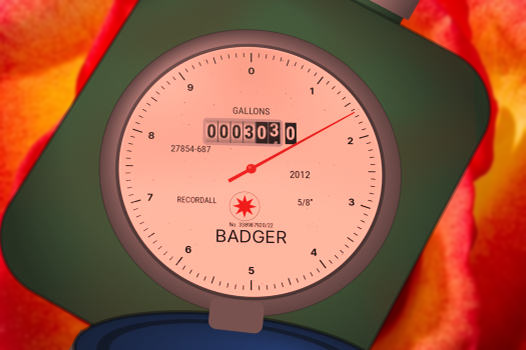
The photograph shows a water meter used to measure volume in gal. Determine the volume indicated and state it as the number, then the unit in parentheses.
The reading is 3031.6 (gal)
